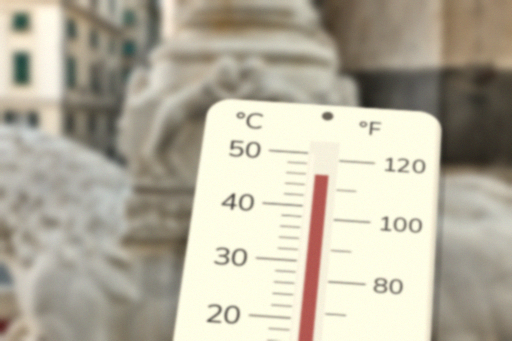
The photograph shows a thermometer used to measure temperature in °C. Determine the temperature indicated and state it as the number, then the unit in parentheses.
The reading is 46 (°C)
